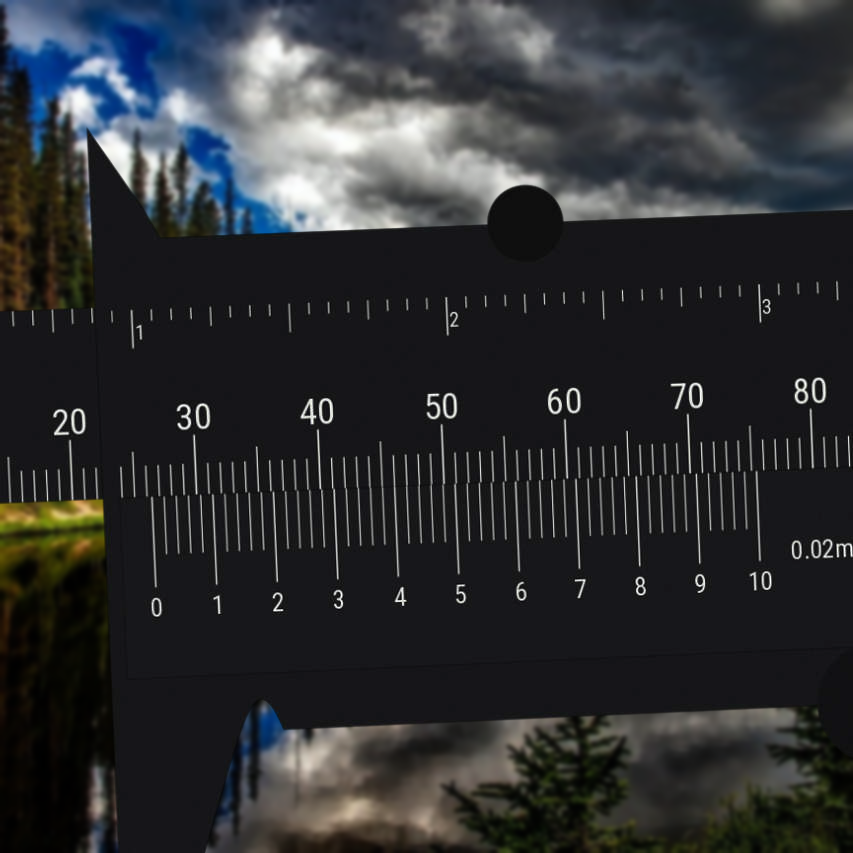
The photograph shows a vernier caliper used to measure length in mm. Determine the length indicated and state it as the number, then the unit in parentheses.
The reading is 26.4 (mm)
